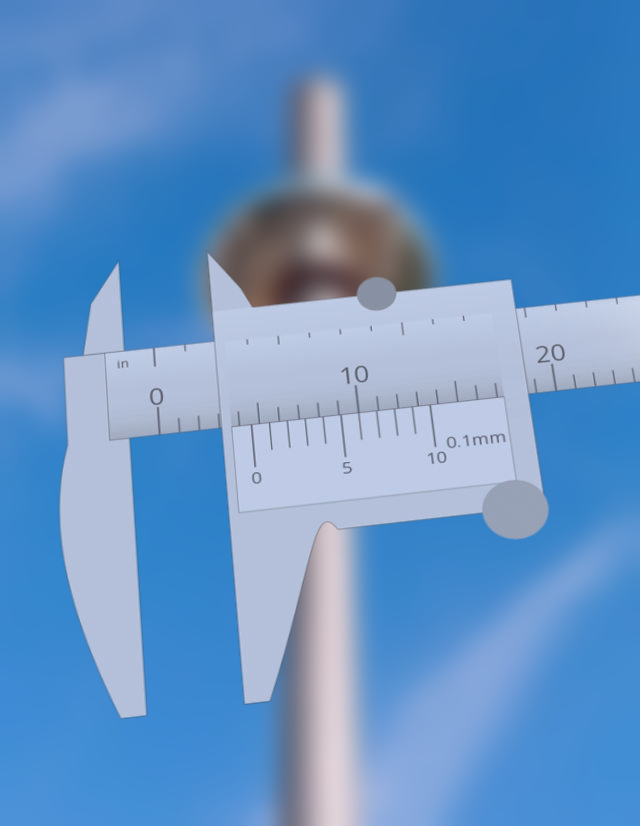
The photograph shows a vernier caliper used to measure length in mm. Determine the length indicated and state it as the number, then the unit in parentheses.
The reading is 4.6 (mm)
